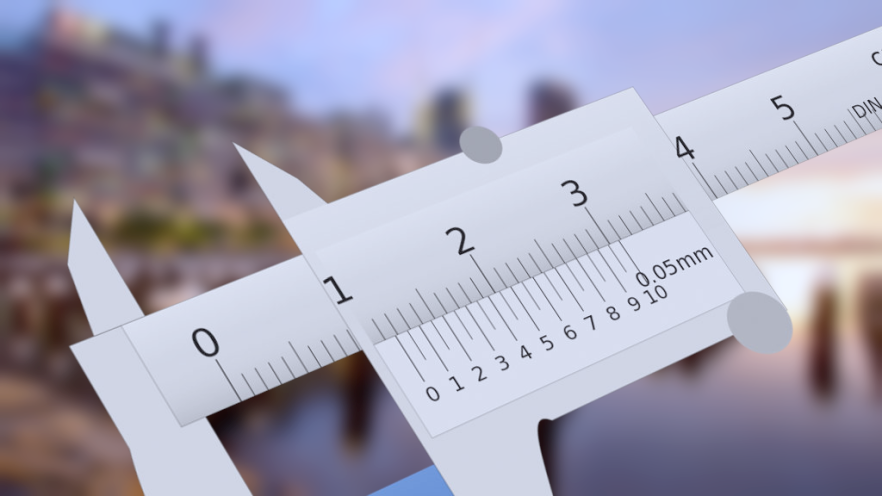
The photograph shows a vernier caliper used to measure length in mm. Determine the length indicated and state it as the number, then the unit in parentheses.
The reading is 11.8 (mm)
